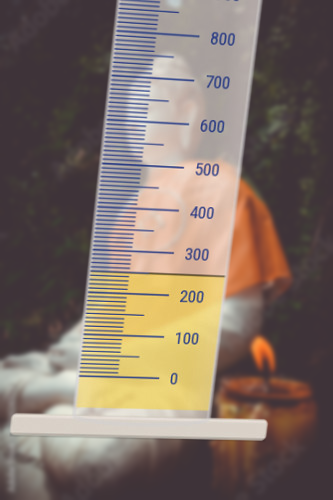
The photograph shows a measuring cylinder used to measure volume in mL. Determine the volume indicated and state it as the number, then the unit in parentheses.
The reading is 250 (mL)
